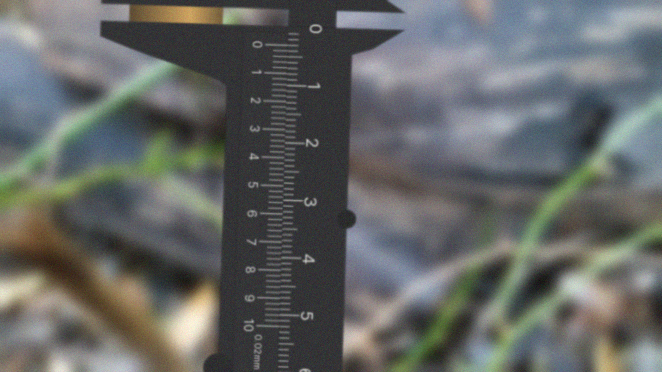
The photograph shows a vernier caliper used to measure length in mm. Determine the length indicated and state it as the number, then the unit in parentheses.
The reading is 3.0 (mm)
